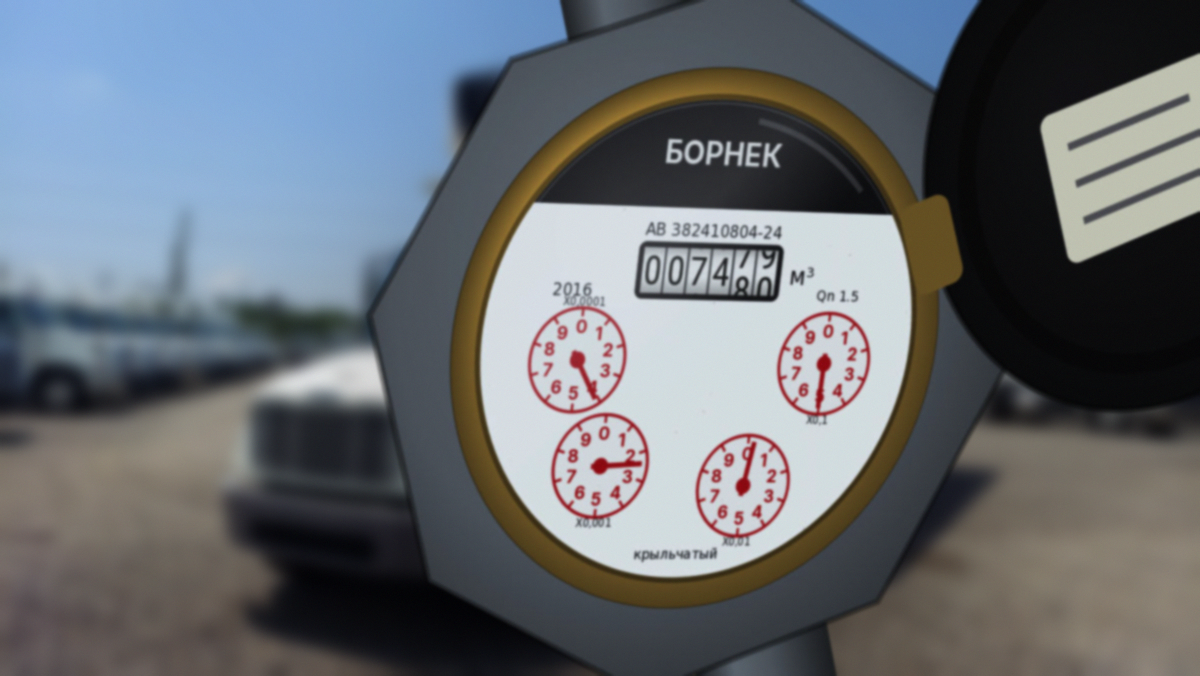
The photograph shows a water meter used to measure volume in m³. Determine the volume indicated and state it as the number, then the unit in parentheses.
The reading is 7479.5024 (m³)
